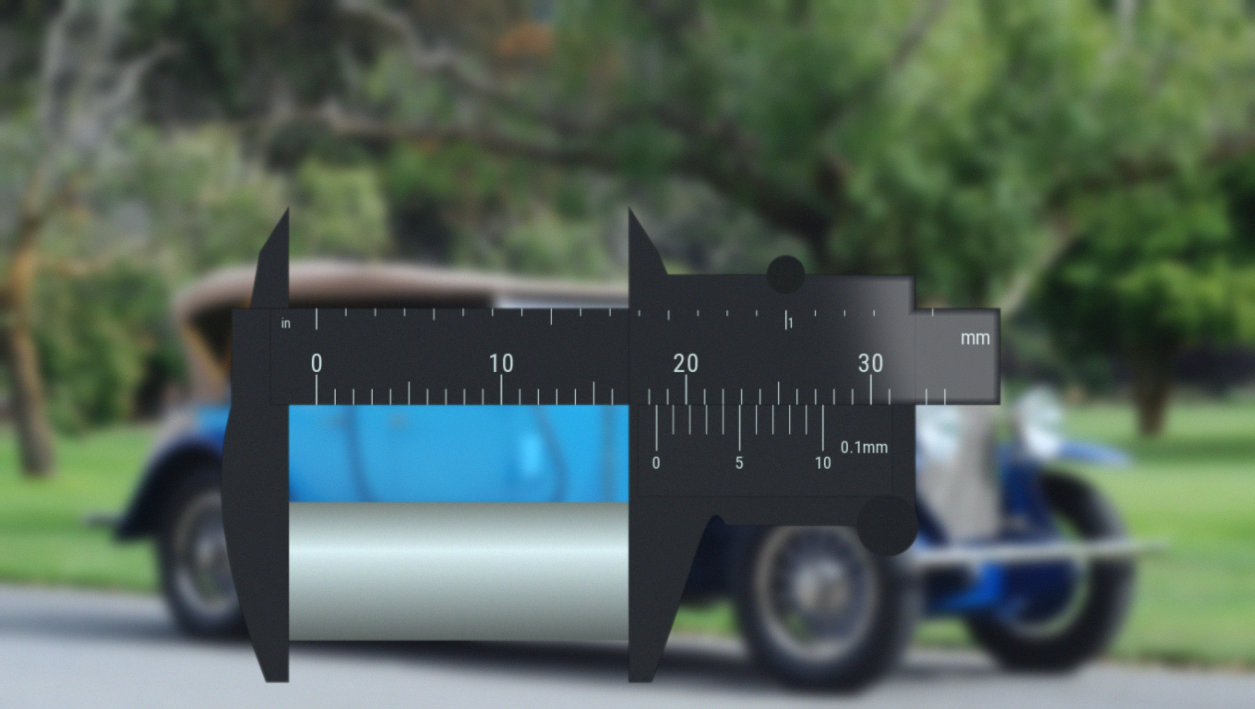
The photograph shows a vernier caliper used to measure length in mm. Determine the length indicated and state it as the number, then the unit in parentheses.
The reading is 18.4 (mm)
